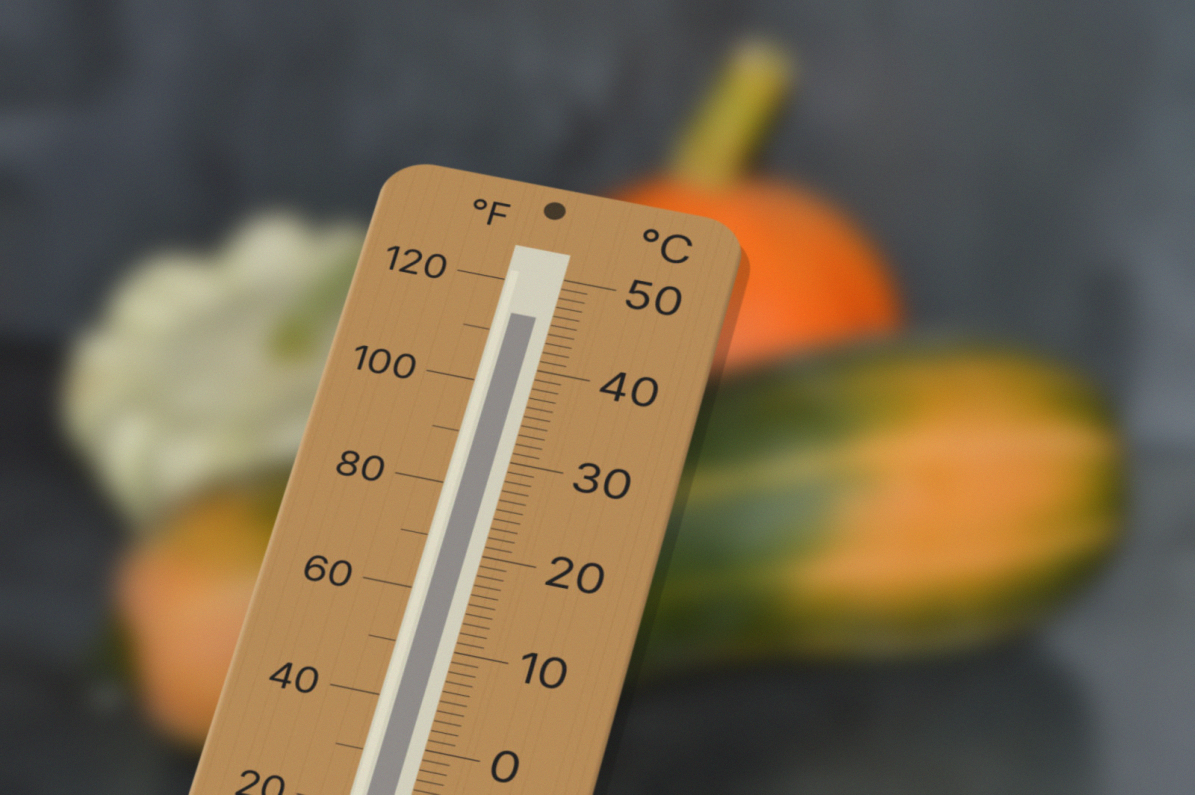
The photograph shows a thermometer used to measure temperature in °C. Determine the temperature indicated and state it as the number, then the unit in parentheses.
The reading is 45.5 (°C)
